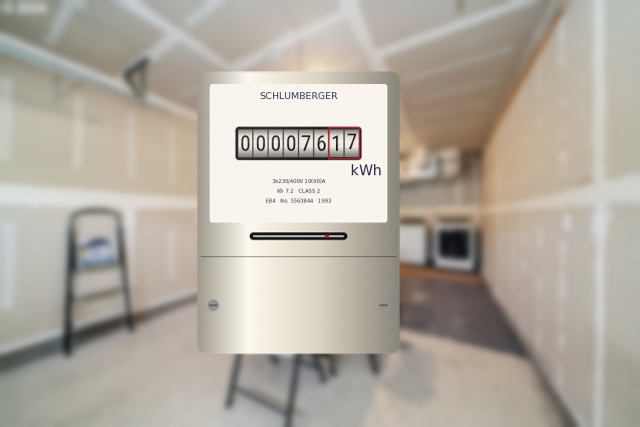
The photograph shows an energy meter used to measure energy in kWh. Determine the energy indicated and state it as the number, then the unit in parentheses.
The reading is 76.17 (kWh)
